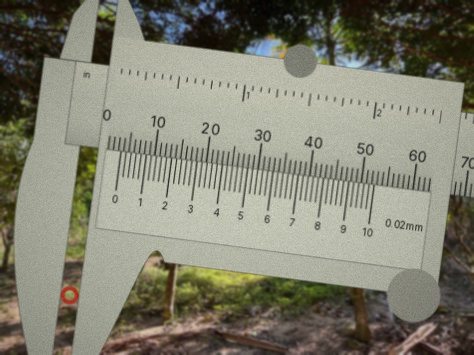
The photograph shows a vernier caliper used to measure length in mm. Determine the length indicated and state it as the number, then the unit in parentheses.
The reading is 3.5 (mm)
